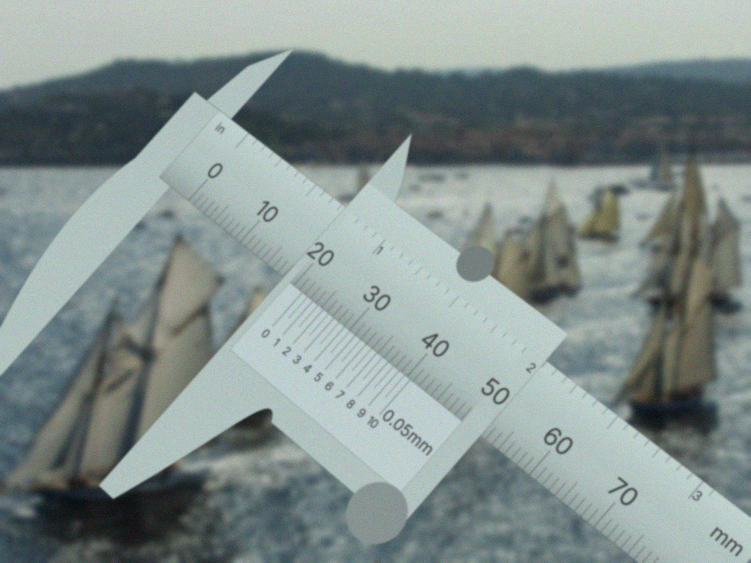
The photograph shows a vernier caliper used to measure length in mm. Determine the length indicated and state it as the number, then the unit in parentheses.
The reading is 21.6 (mm)
